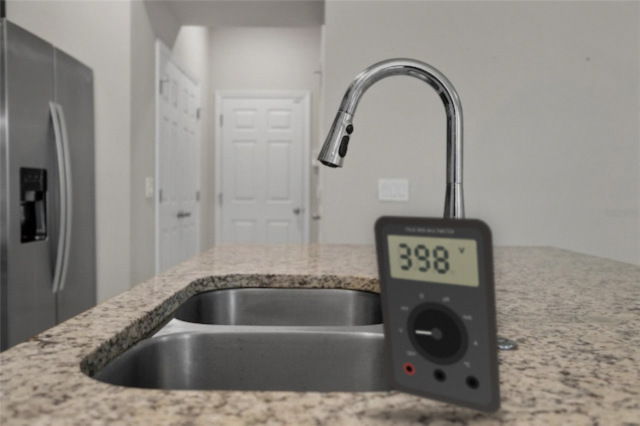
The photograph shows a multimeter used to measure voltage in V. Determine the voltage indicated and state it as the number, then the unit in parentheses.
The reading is 398 (V)
